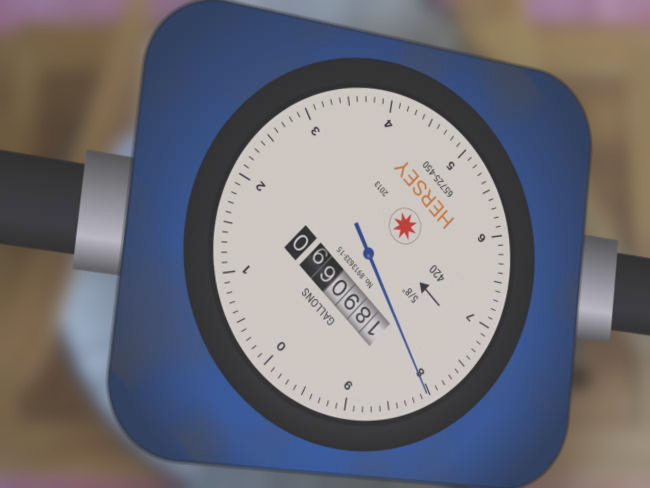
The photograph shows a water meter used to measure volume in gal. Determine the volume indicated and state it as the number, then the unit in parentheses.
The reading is 1890688.0 (gal)
